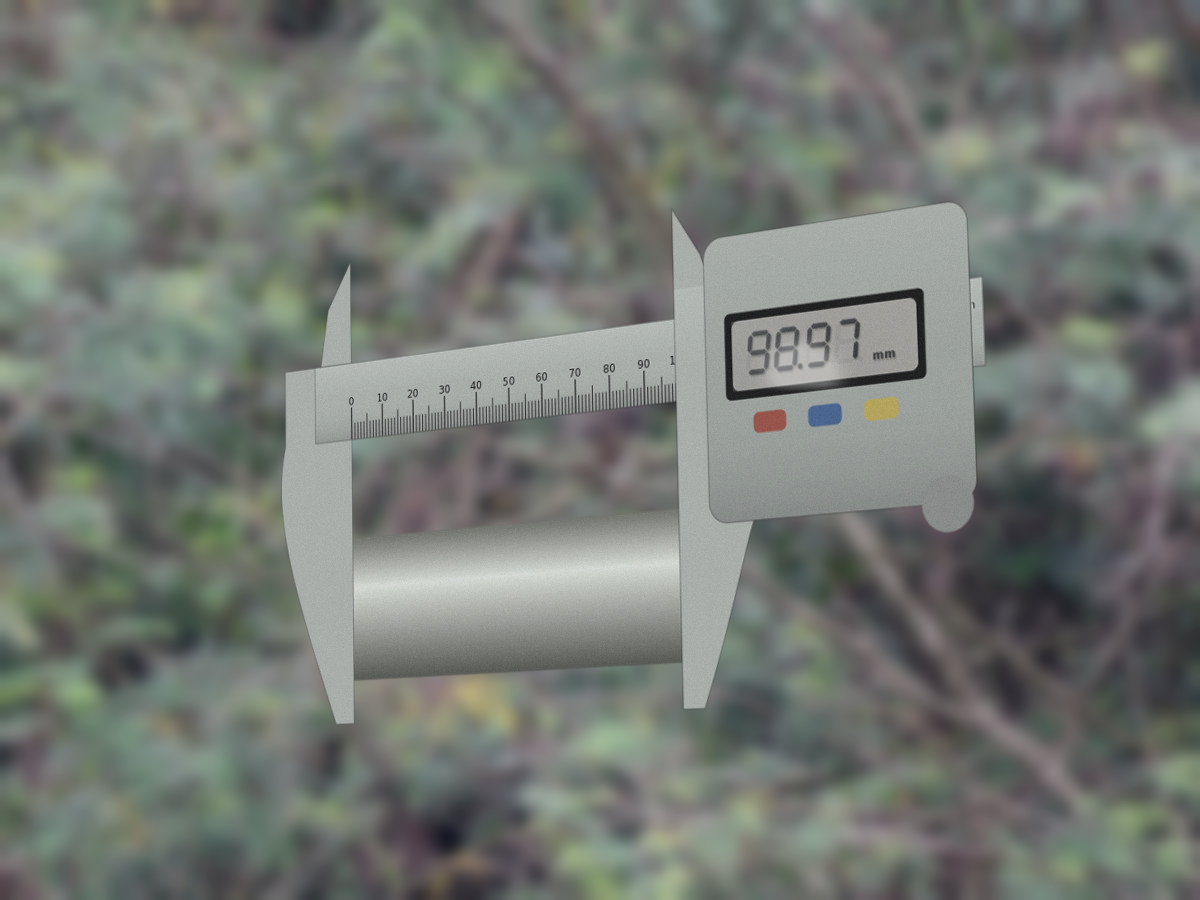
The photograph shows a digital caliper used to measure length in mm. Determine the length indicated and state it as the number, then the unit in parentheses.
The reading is 98.97 (mm)
